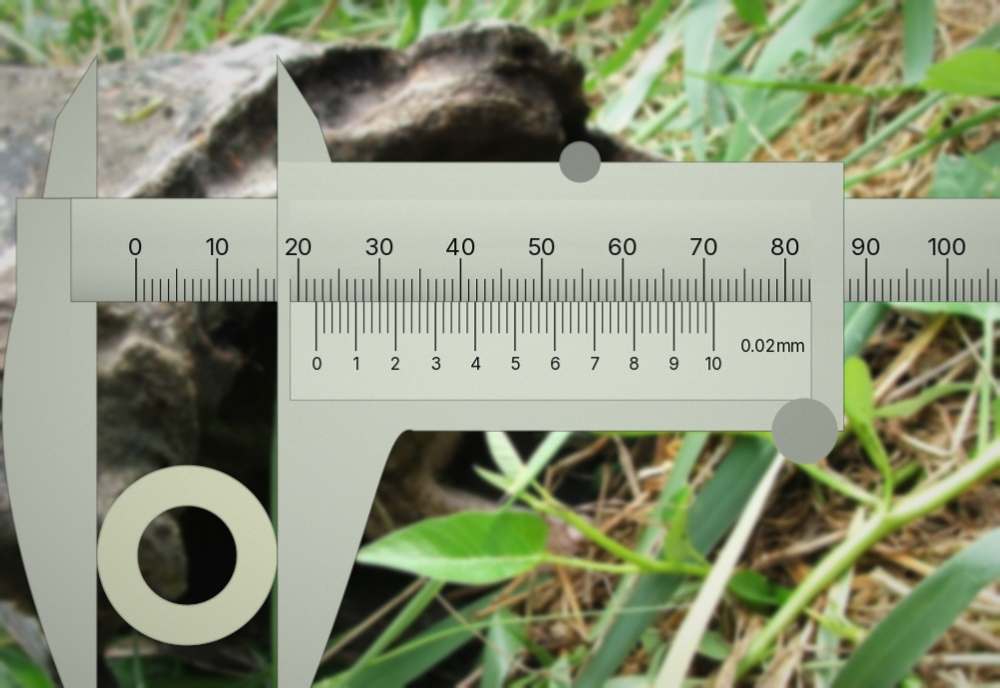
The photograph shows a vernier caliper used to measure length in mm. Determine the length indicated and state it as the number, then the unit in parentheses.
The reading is 22.2 (mm)
